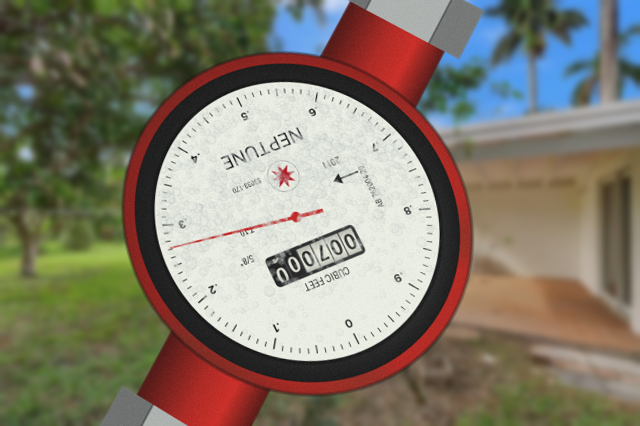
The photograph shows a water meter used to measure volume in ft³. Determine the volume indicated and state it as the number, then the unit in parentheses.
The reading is 7000.27 (ft³)
